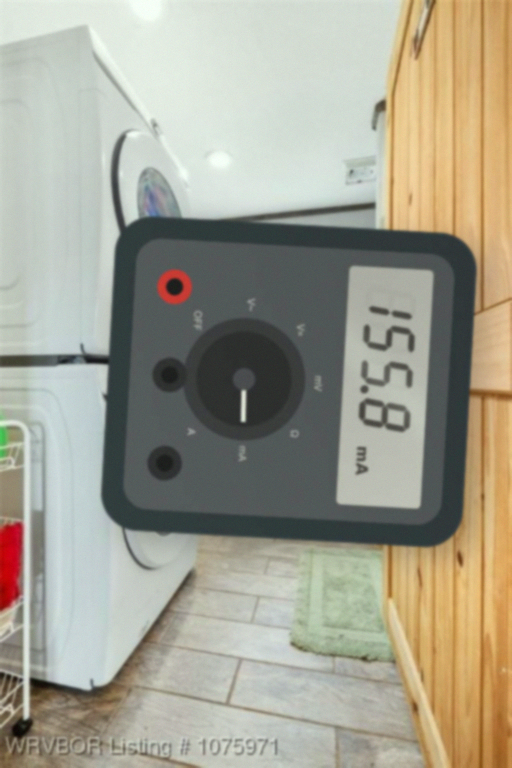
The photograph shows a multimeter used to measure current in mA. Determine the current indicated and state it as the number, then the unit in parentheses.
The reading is 155.8 (mA)
